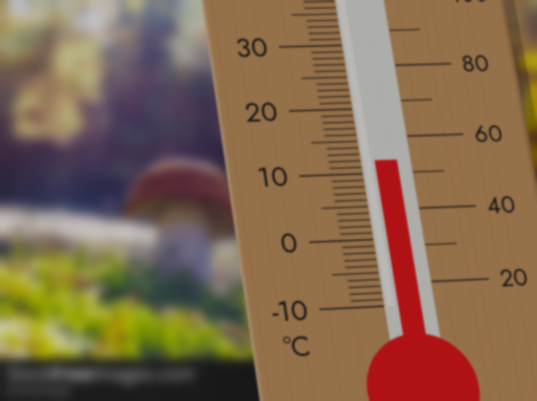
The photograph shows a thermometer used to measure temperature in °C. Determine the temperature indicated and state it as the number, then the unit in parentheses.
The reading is 12 (°C)
